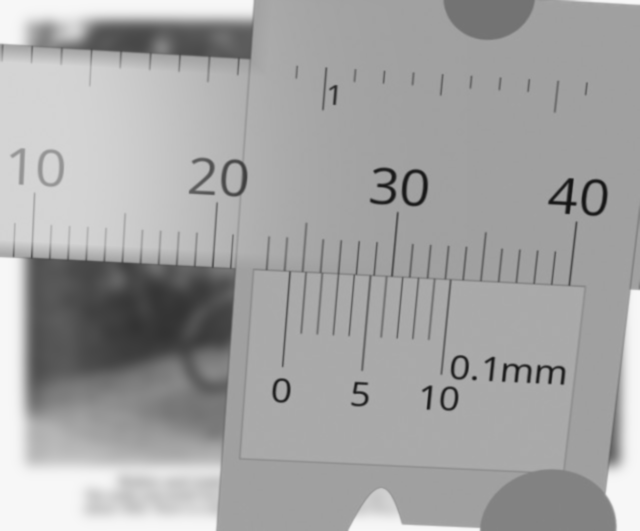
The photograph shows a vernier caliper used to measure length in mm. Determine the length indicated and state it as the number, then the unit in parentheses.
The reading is 24.3 (mm)
